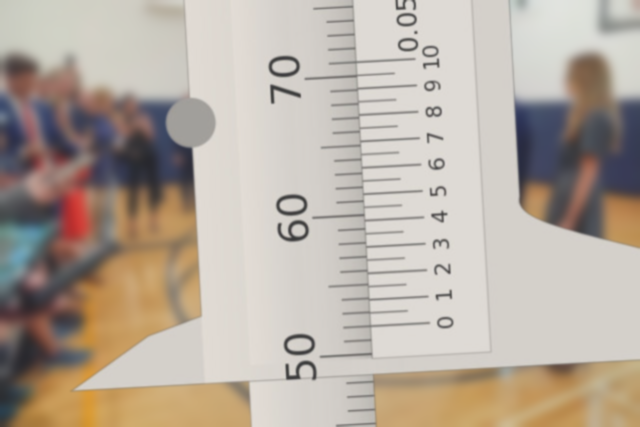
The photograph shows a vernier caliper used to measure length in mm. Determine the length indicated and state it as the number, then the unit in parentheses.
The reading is 52.0 (mm)
